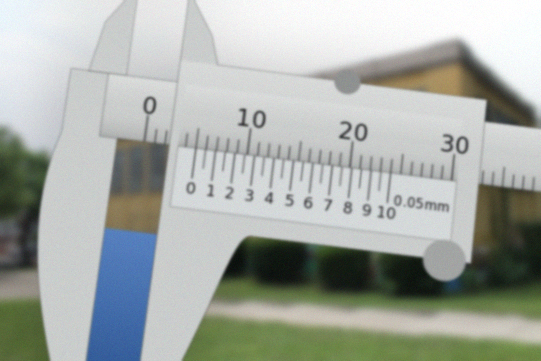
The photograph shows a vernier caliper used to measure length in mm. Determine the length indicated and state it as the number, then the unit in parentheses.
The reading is 5.0 (mm)
